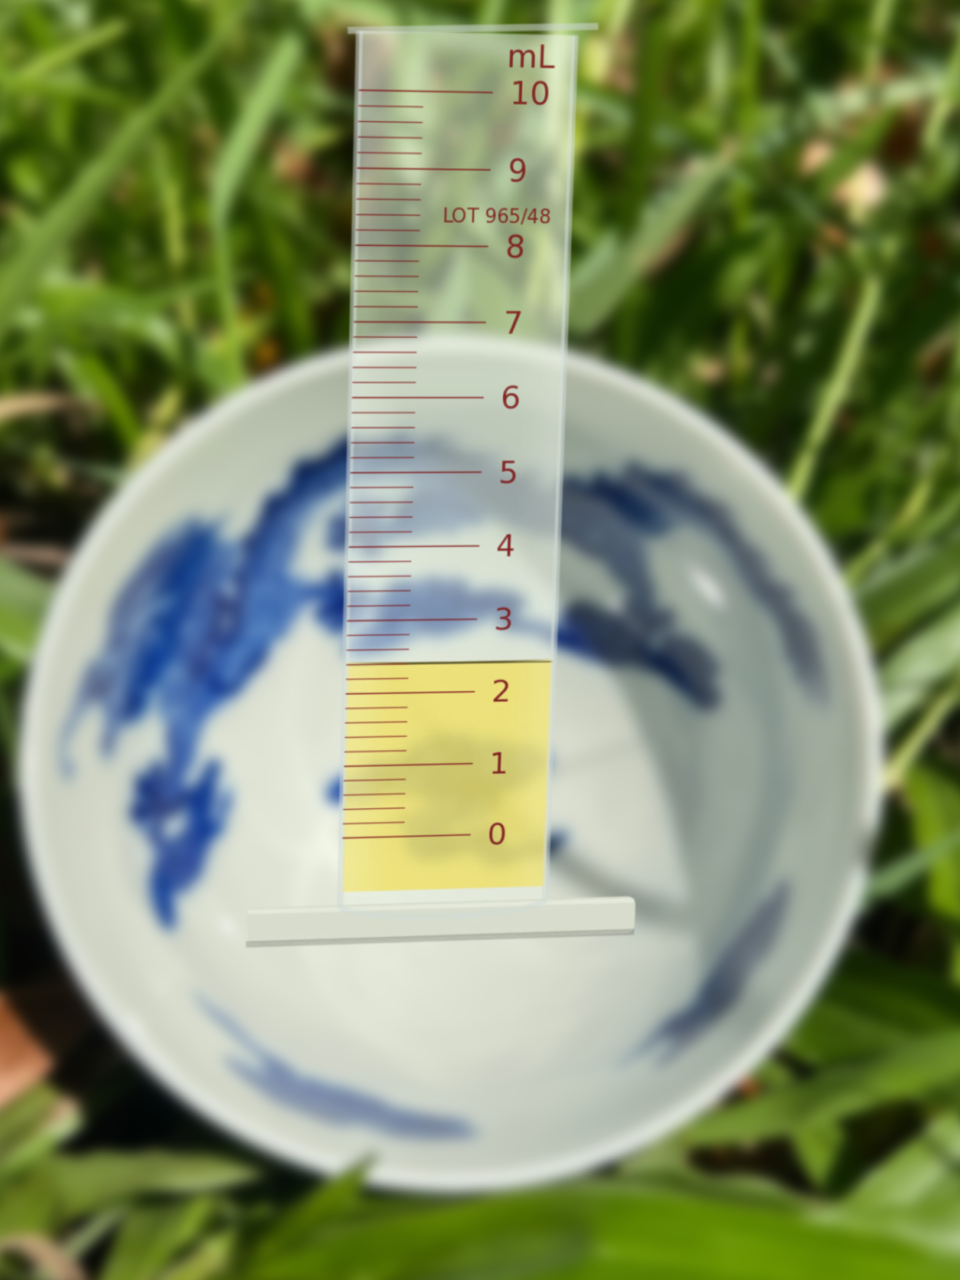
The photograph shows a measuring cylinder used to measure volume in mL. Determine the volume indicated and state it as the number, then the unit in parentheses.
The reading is 2.4 (mL)
